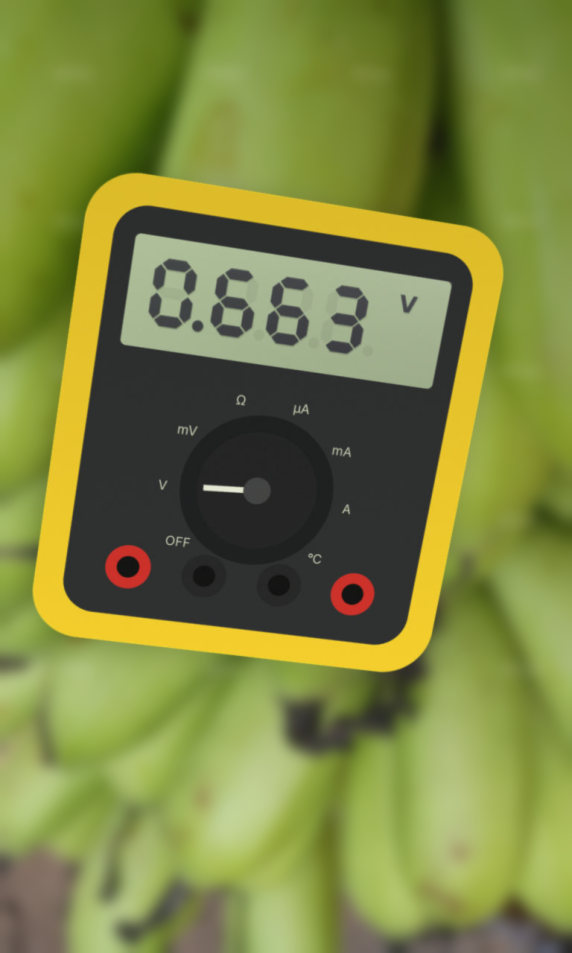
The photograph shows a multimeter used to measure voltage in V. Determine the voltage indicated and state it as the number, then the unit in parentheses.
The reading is 0.663 (V)
